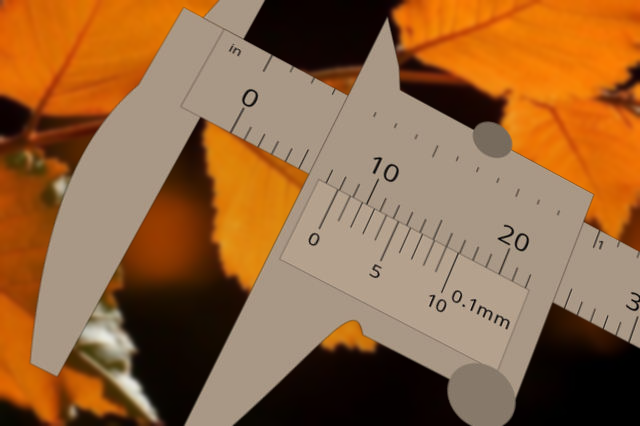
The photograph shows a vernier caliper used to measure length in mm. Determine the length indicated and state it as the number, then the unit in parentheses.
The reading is 7.9 (mm)
